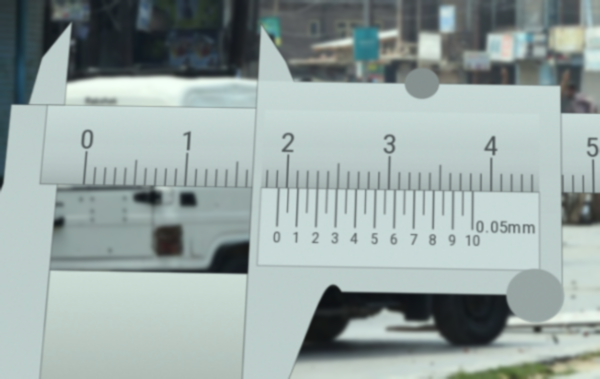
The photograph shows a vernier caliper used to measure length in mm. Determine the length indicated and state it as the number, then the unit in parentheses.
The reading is 19.2 (mm)
